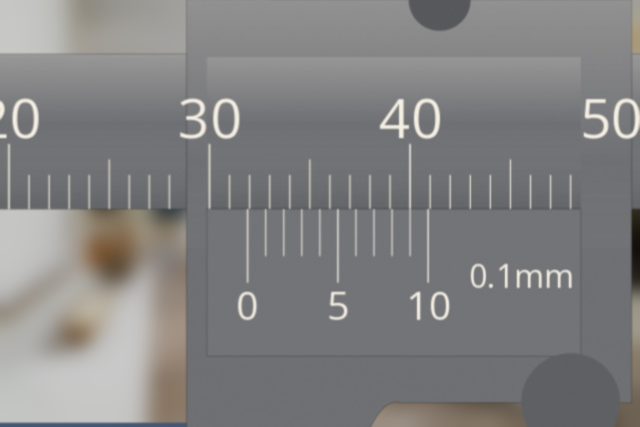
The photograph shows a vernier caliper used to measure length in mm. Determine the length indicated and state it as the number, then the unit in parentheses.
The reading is 31.9 (mm)
